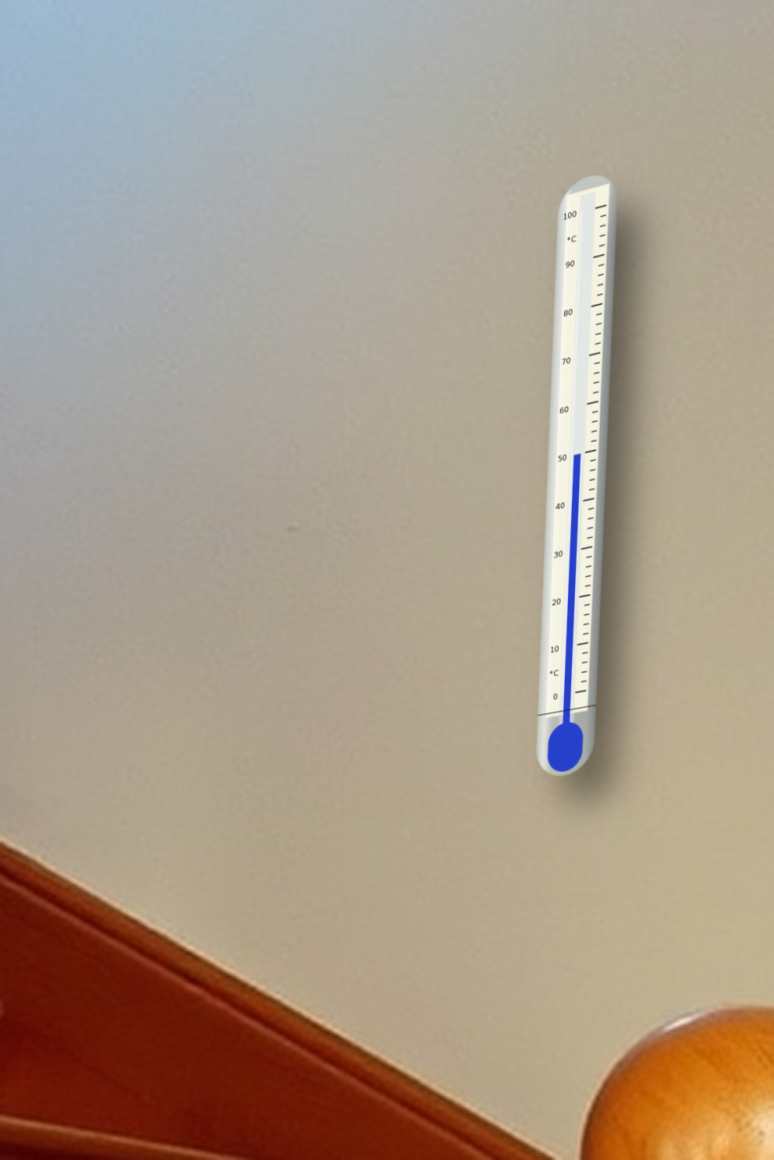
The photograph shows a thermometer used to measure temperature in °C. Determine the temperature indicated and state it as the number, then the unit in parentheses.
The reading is 50 (°C)
